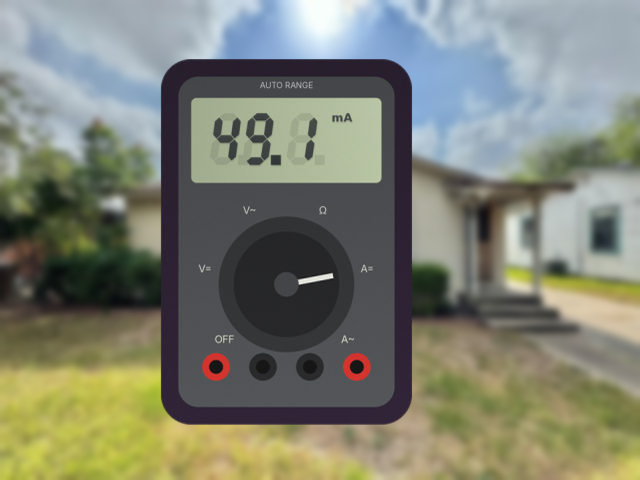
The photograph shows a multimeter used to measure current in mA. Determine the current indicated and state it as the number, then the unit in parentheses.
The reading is 49.1 (mA)
